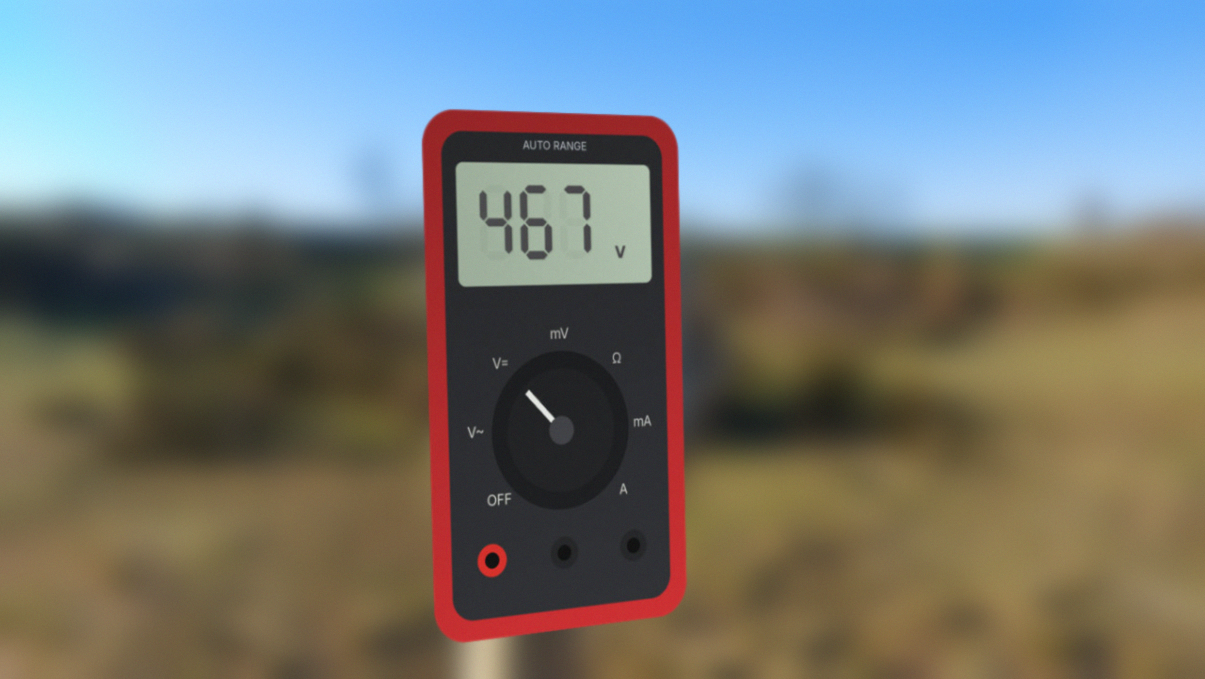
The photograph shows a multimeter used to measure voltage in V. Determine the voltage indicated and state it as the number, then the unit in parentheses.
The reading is 467 (V)
